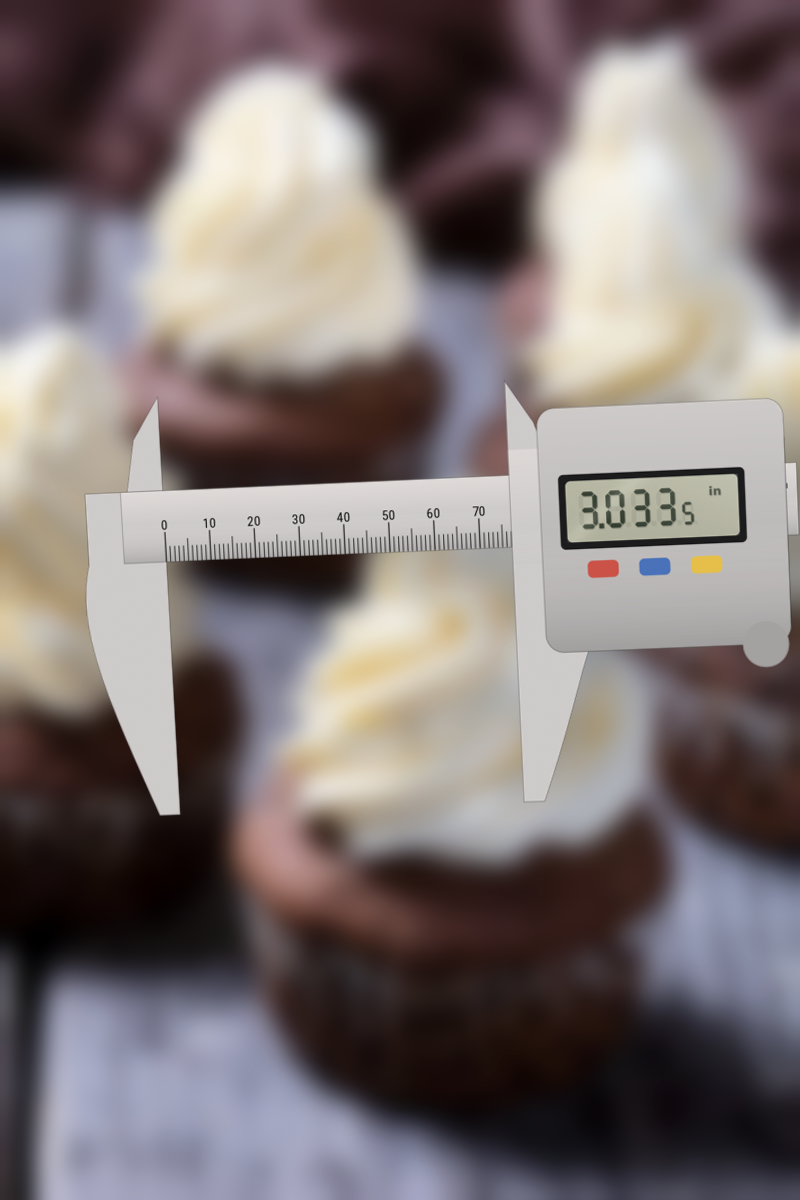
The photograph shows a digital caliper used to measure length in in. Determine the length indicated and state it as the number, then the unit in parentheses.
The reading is 3.0335 (in)
